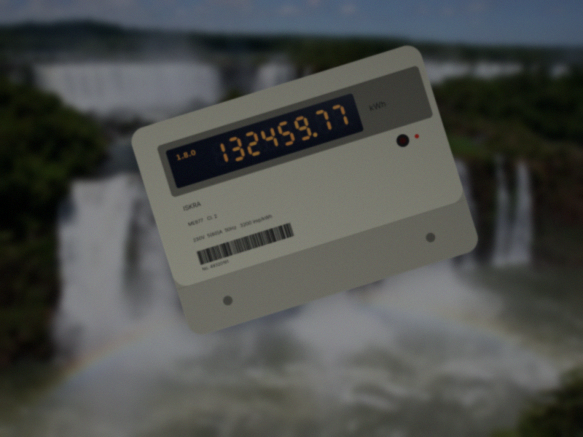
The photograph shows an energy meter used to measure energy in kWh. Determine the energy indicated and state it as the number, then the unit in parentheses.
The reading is 132459.77 (kWh)
